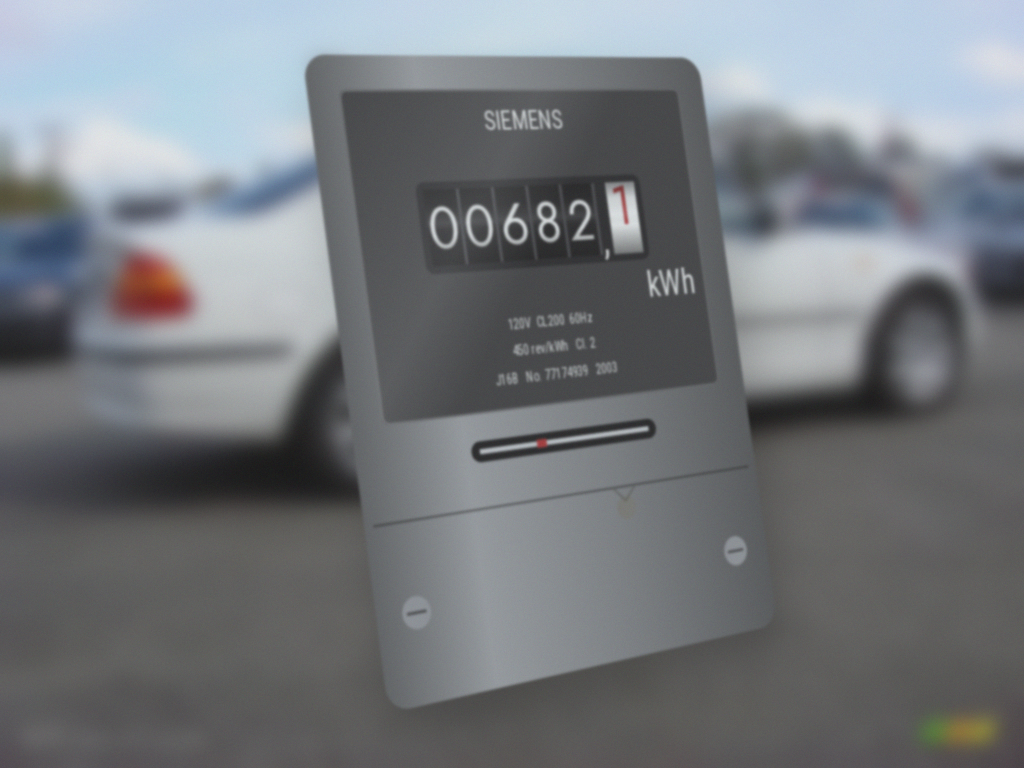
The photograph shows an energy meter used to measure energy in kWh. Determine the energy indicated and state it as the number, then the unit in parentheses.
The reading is 682.1 (kWh)
